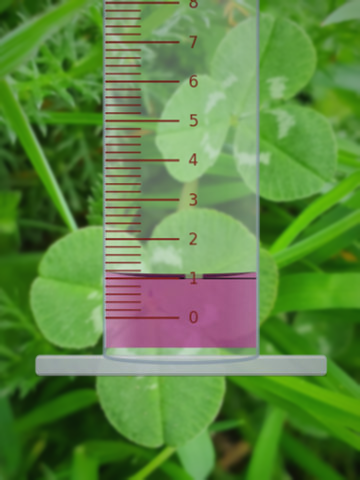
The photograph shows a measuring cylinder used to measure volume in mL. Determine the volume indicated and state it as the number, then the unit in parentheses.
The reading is 1 (mL)
